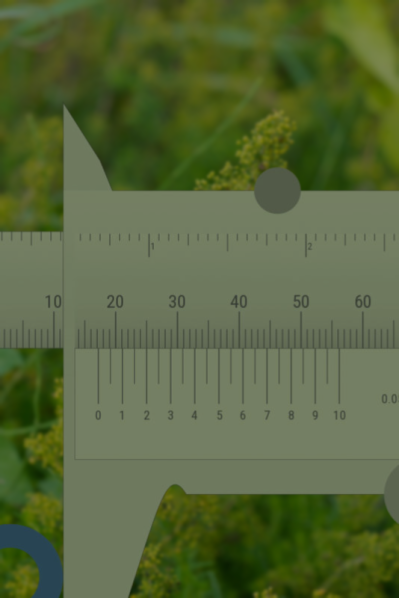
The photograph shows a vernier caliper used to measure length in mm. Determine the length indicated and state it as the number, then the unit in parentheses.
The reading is 17.2 (mm)
